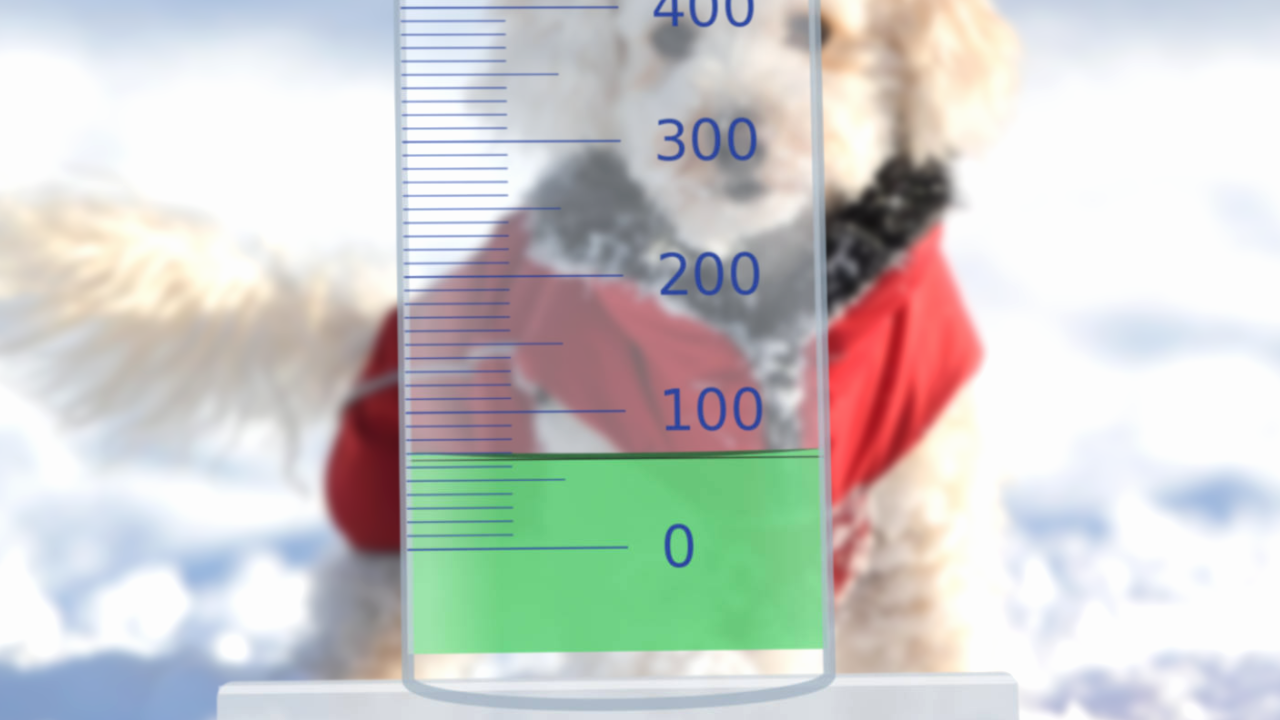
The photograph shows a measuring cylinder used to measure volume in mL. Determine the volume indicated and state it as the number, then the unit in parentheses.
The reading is 65 (mL)
